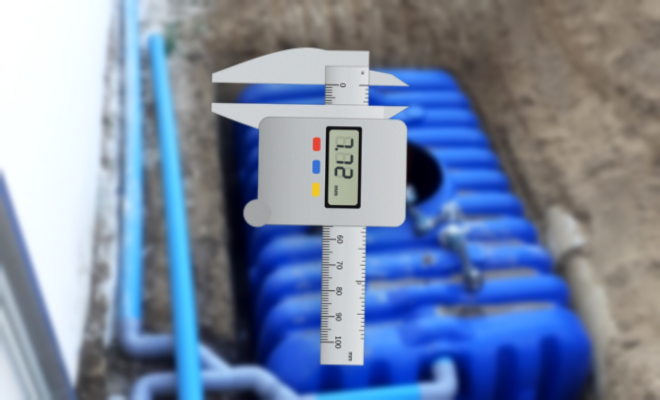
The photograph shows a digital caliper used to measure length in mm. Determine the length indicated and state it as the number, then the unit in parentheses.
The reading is 7.72 (mm)
